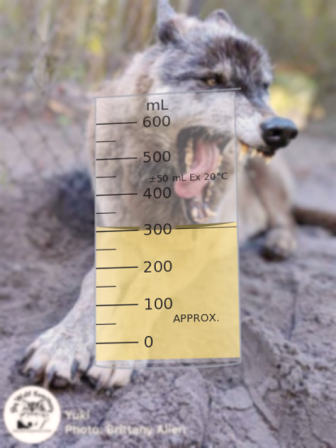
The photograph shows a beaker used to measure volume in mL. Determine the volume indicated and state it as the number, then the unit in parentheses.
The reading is 300 (mL)
